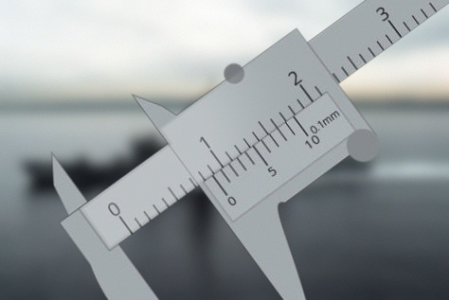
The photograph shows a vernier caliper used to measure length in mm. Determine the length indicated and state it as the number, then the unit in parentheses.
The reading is 8.8 (mm)
